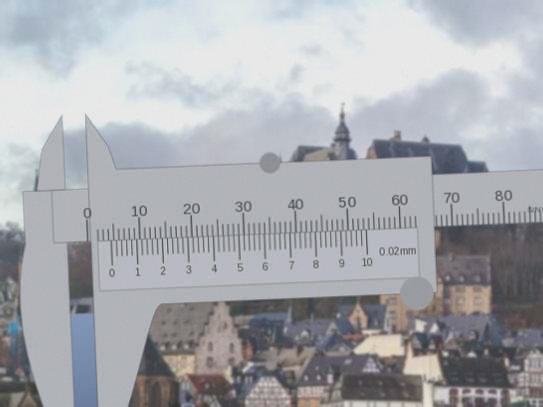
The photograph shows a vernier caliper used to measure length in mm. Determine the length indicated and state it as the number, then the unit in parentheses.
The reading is 4.5 (mm)
